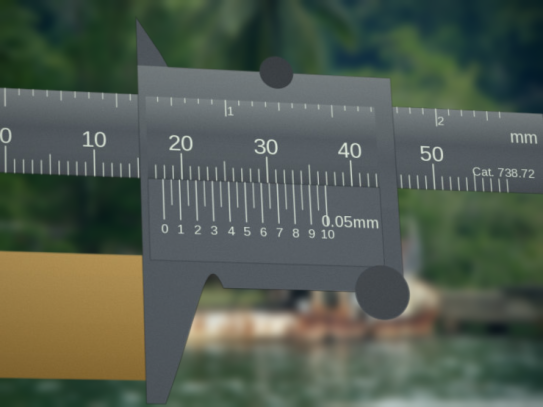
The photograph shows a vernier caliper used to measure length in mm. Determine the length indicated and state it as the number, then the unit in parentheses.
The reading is 17.8 (mm)
